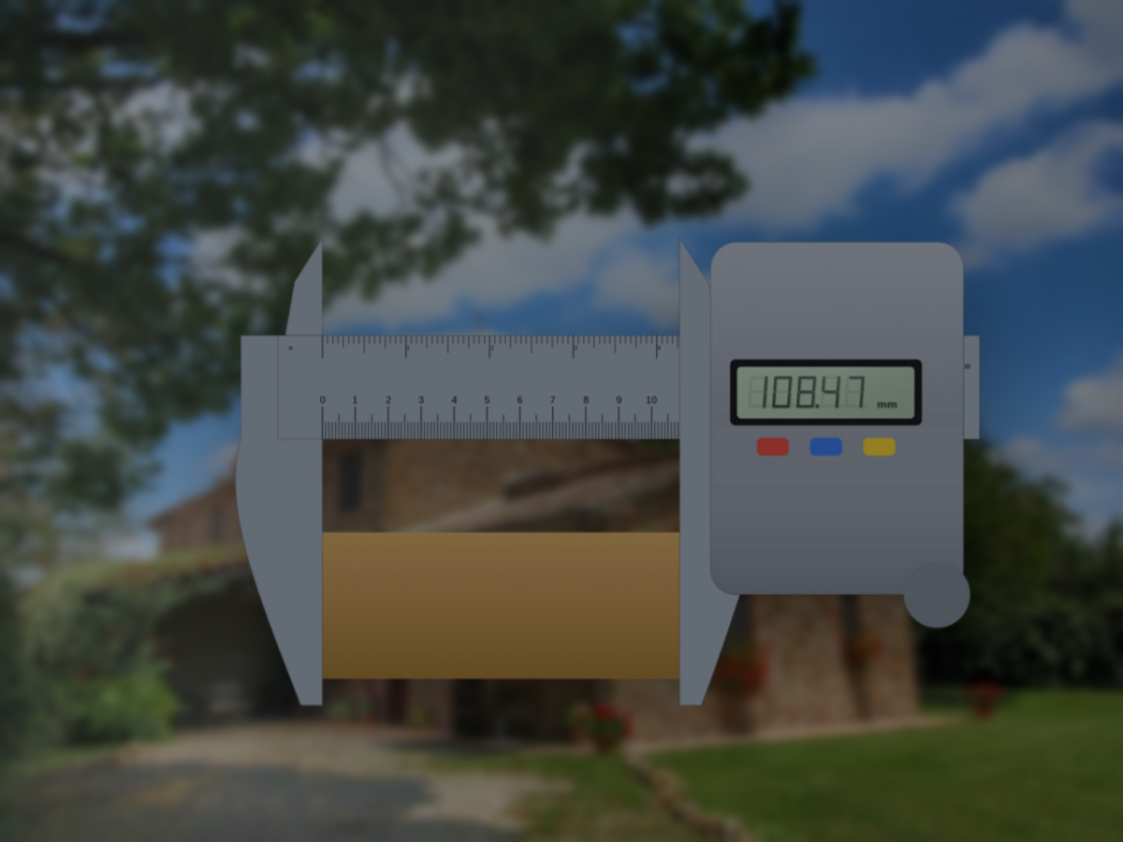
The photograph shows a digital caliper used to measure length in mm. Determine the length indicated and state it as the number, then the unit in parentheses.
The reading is 108.47 (mm)
